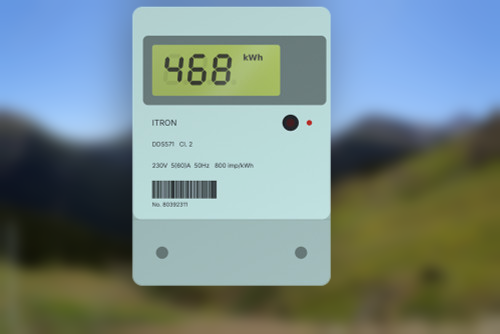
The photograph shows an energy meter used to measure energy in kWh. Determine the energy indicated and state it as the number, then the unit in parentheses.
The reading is 468 (kWh)
